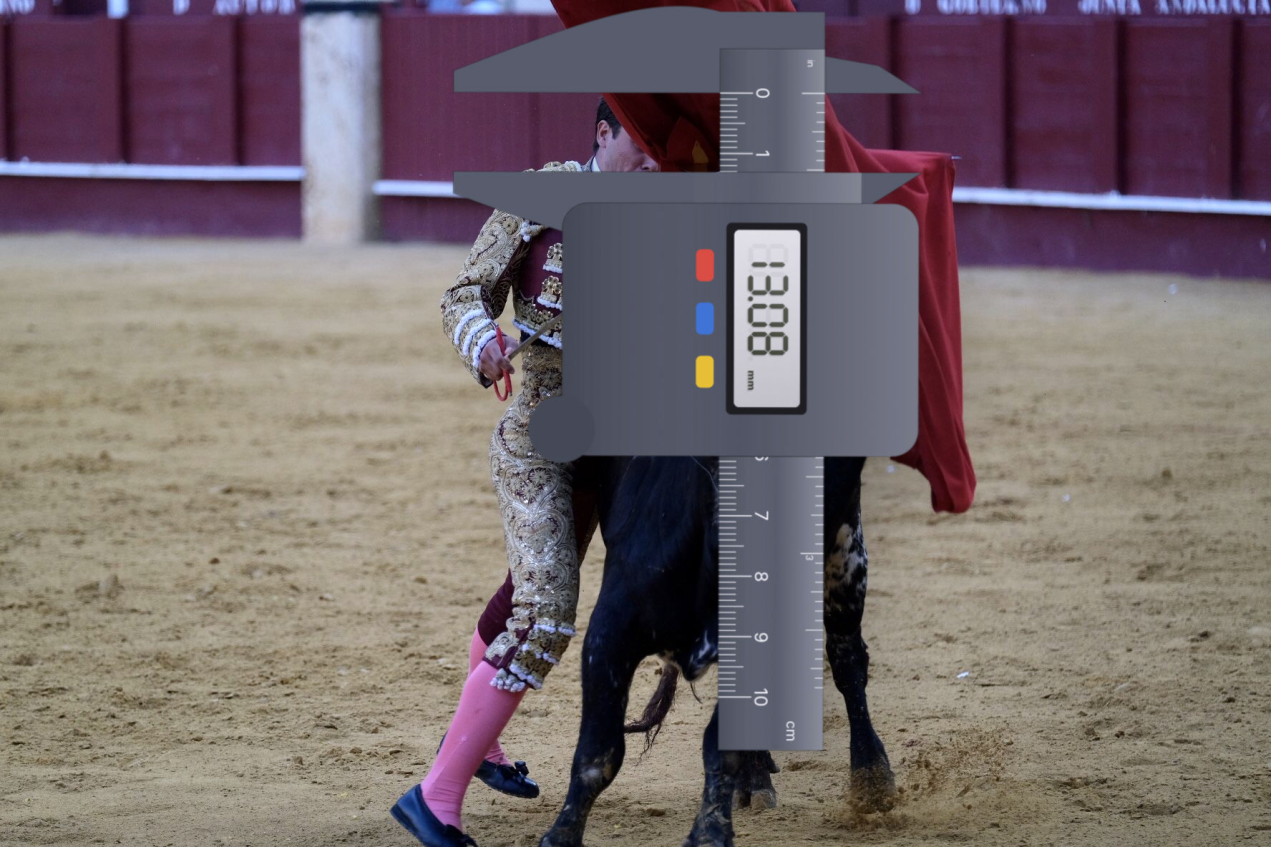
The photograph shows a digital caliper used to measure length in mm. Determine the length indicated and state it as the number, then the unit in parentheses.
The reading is 13.08 (mm)
